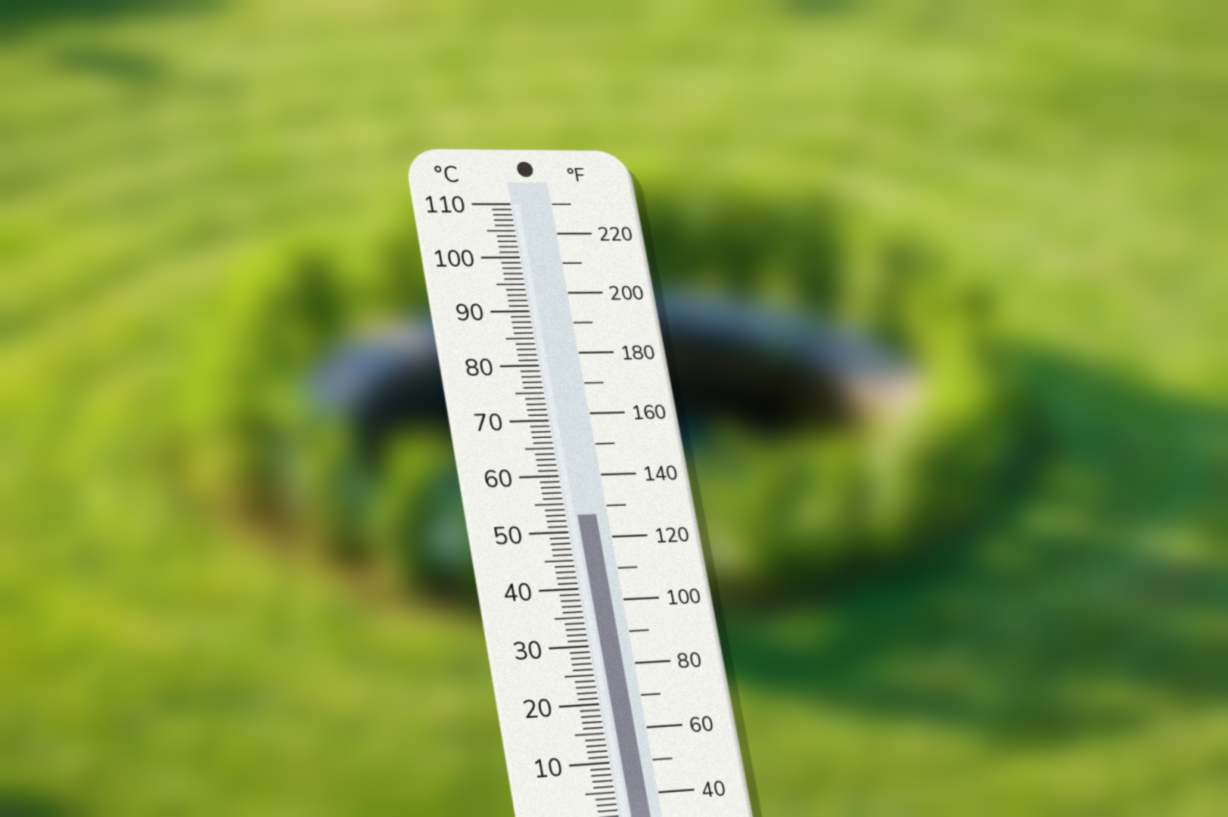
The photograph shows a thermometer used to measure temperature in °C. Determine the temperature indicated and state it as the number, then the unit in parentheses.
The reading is 53 (°C)
